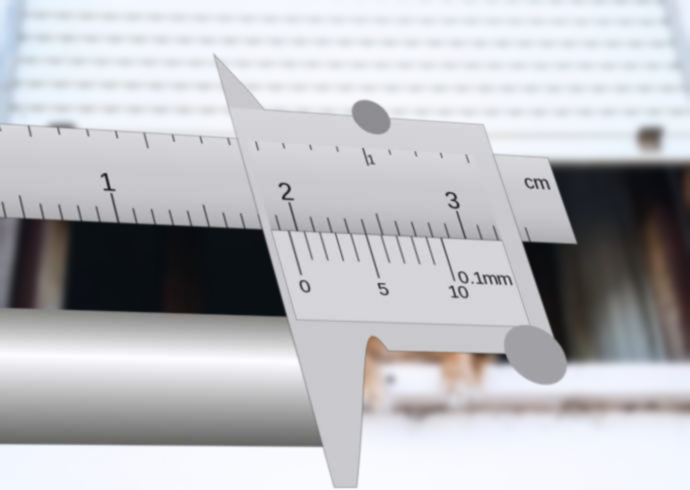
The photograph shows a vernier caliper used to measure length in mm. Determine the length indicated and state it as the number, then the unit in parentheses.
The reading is 19.5 (mm)
